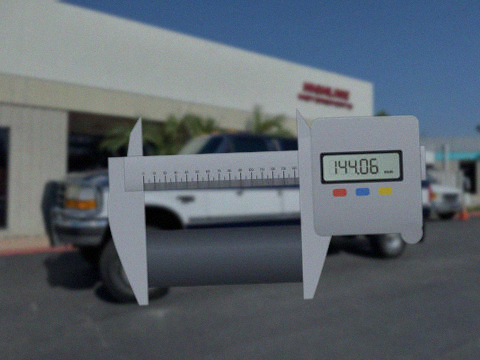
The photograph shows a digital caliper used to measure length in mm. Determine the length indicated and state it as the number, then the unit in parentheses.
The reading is 144.06 (mm)
